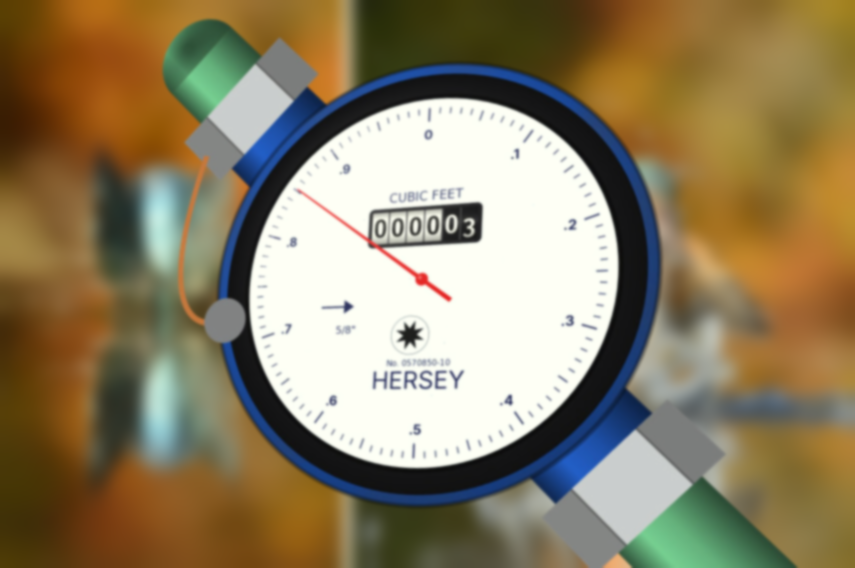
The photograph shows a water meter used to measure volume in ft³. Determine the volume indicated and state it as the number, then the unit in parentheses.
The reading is 2.85 (ft³)
